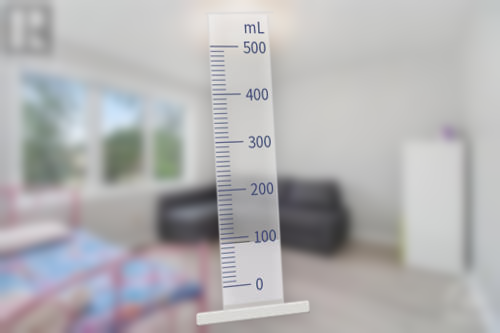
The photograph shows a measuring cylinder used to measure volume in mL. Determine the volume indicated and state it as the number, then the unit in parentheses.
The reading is 90 (mL)
